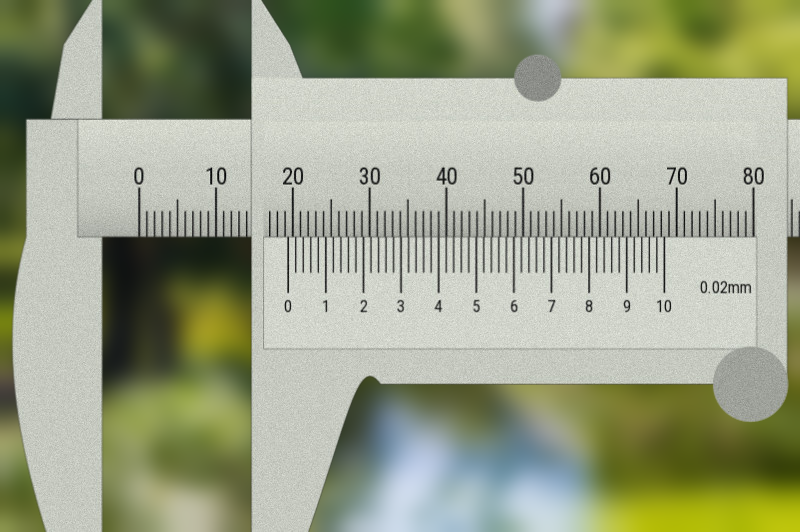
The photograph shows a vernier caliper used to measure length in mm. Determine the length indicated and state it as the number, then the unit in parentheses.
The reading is 19.4 (mm)
